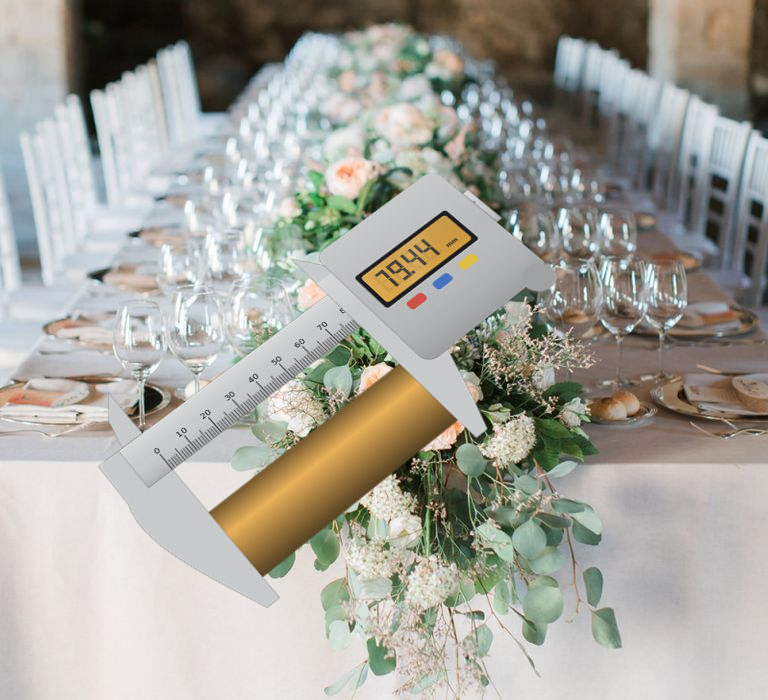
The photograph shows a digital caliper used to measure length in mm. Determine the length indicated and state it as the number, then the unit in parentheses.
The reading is 79.44 (mm)
